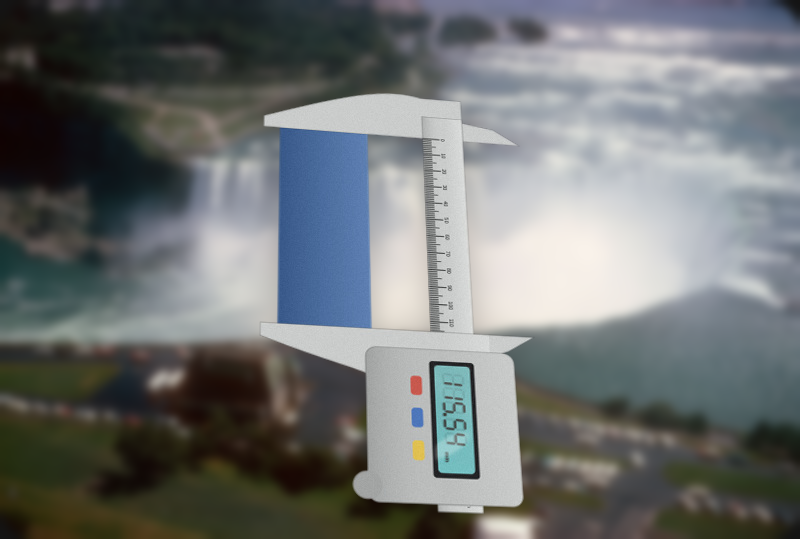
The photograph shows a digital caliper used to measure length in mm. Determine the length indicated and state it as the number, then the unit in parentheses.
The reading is 115.54 (mm)
